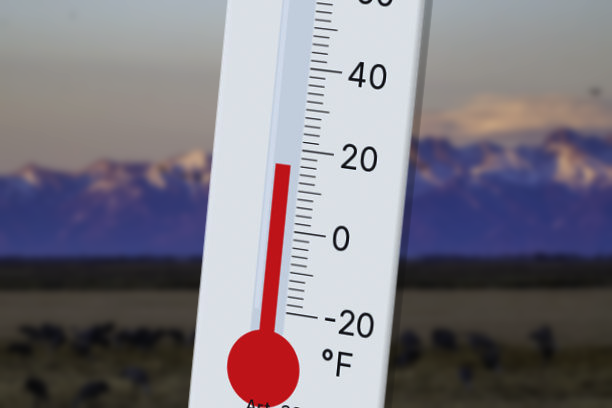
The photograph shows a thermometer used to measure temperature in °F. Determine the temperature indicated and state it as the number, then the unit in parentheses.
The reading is 16 (°F)
